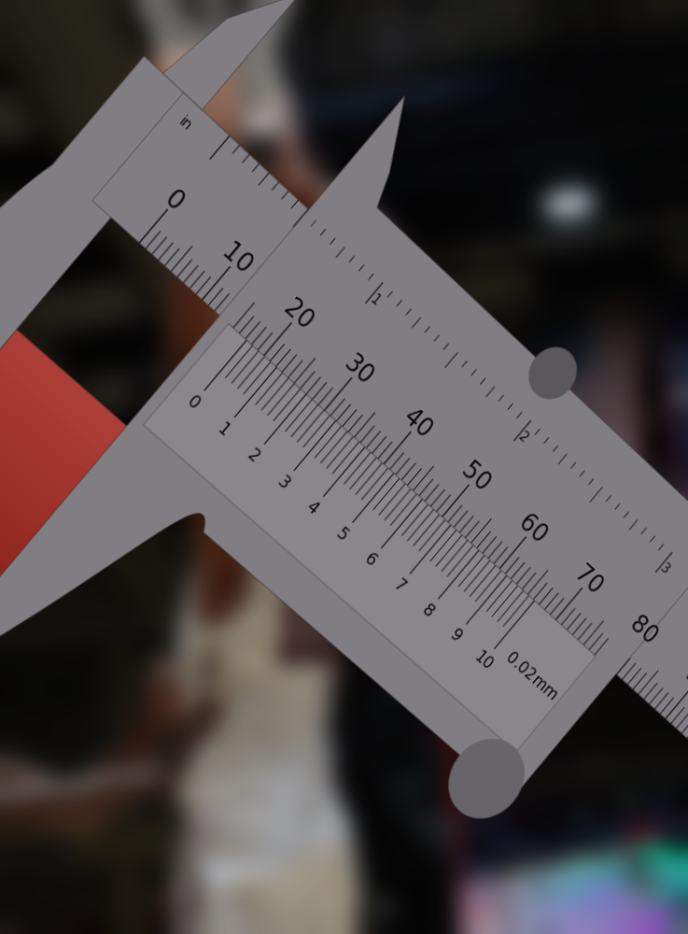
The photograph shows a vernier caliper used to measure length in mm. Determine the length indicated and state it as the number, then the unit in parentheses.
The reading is 17.2 (mm)
